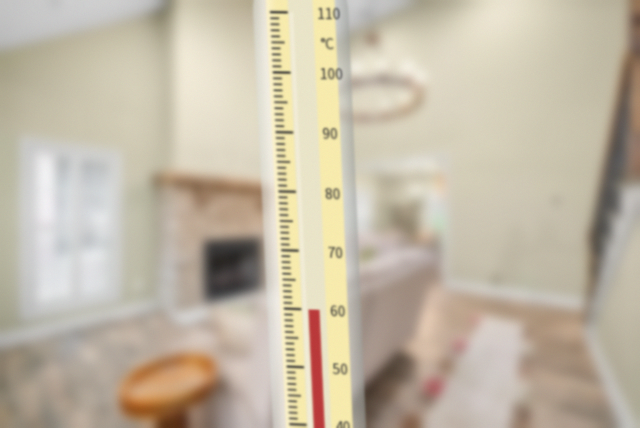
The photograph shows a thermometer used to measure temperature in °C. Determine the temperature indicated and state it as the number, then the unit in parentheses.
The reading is 60 (°C)
